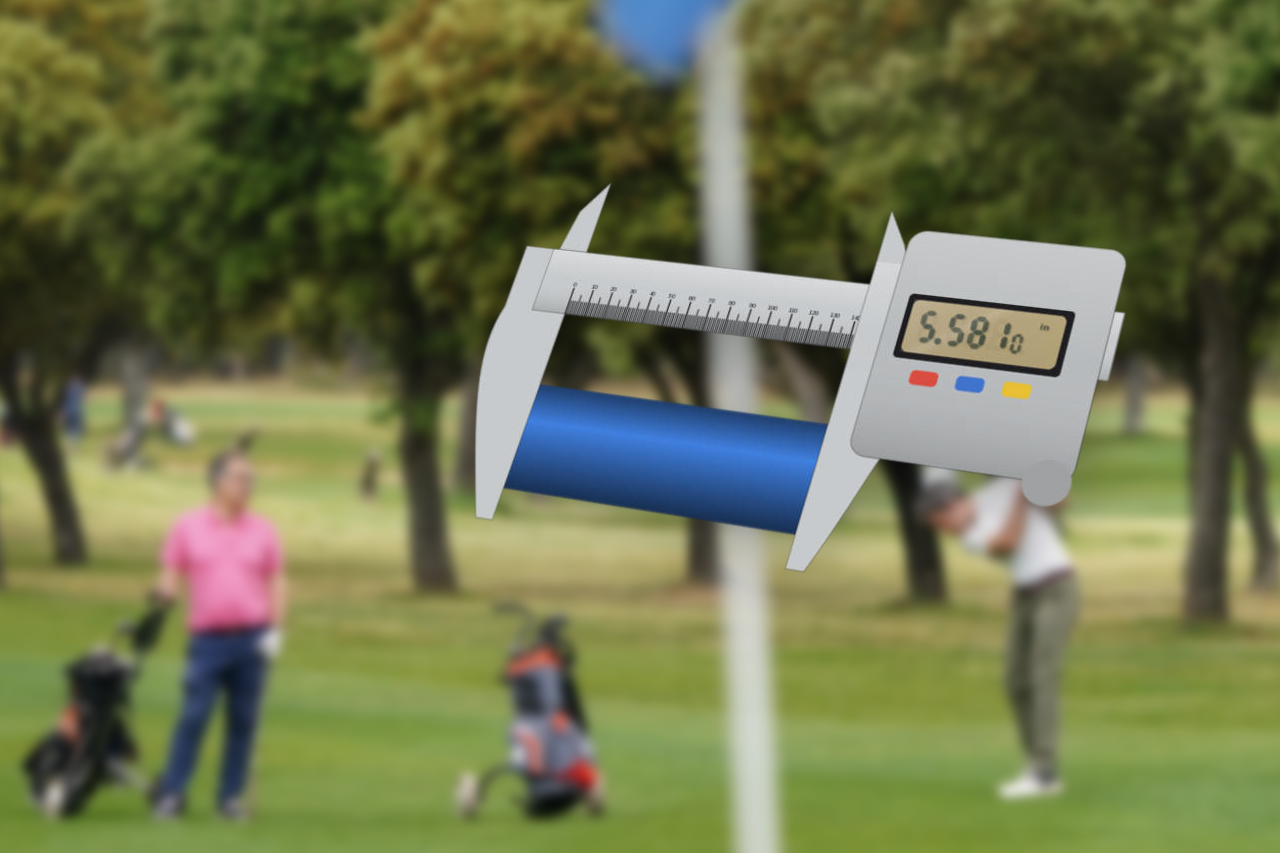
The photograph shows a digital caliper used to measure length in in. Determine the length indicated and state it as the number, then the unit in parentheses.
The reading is 5.5810 (in)
